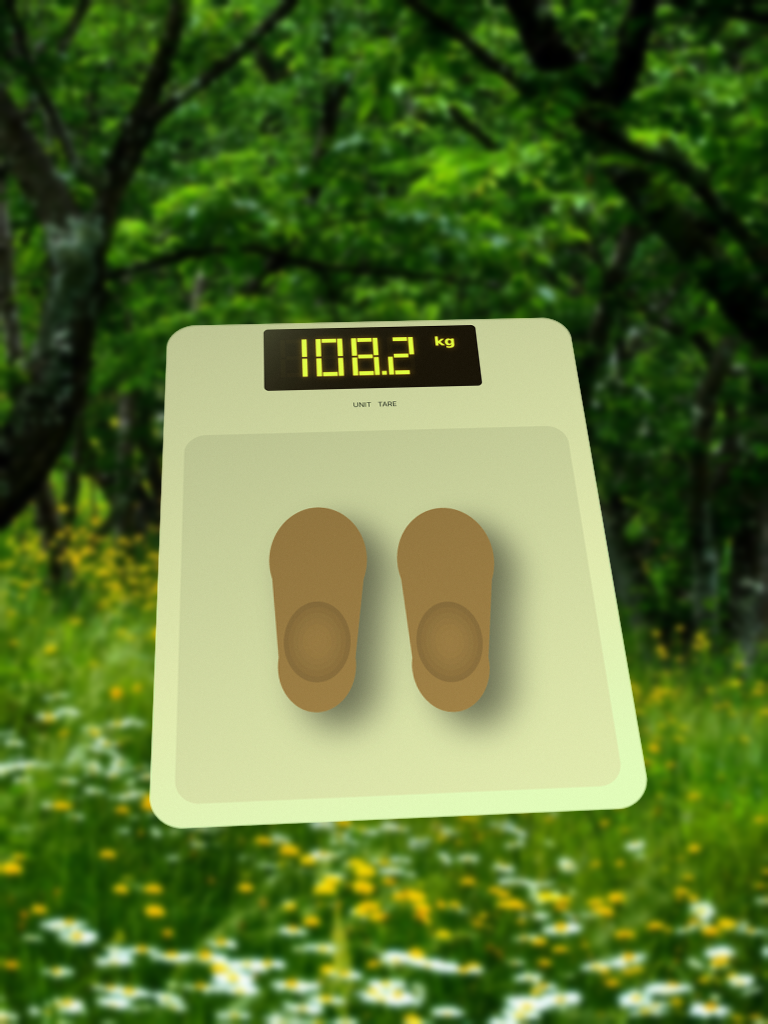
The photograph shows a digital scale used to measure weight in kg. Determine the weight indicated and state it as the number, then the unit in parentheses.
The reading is 108.2 (kg)
